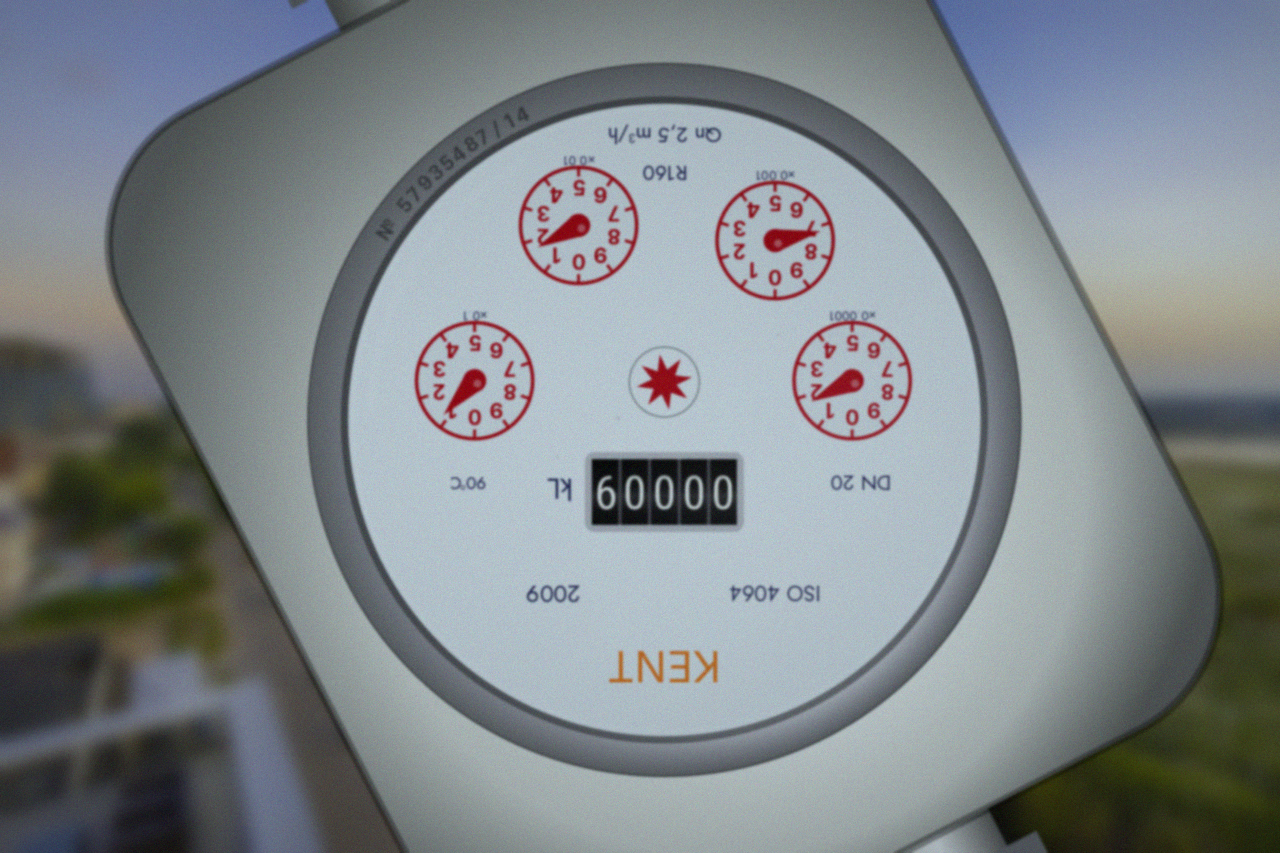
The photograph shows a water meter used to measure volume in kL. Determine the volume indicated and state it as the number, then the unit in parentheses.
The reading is 9.1171 (kL)
